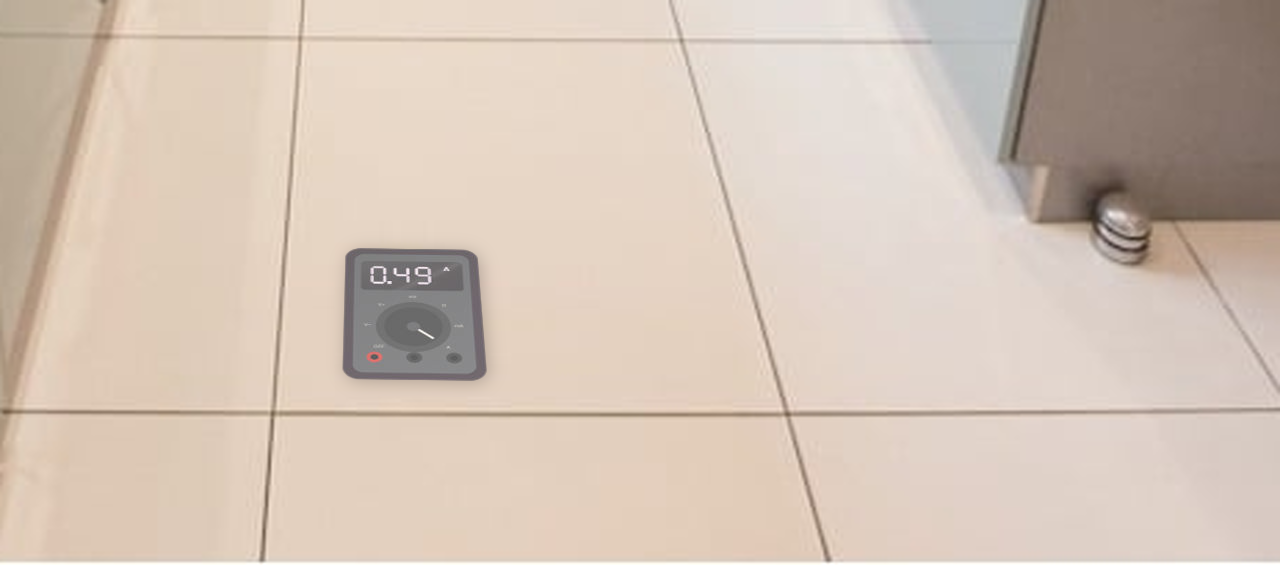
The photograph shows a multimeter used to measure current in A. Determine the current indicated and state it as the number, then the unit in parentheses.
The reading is 0.49 (A)
